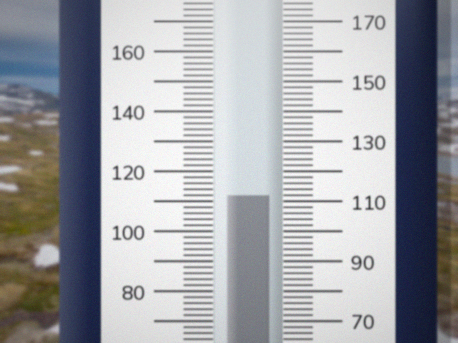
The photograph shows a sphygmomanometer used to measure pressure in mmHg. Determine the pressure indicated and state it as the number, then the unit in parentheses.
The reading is 112 (mmHg)
